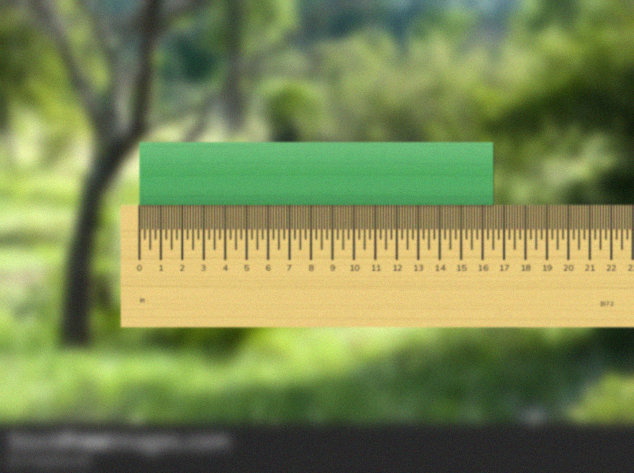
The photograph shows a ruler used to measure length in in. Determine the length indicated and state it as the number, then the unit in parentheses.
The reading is 16.5 (in)
